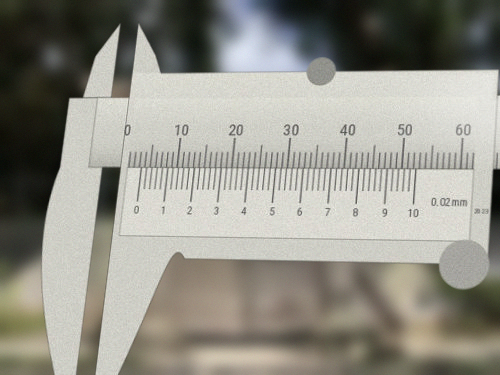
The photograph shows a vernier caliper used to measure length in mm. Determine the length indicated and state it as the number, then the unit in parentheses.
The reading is 3.4 (mm)
